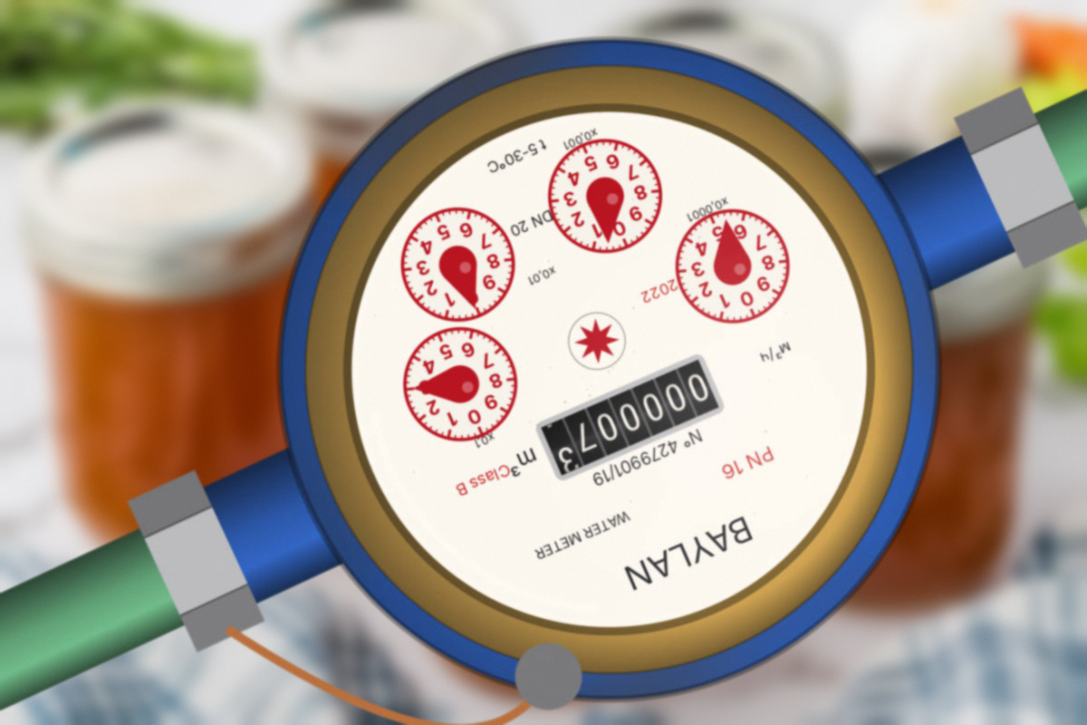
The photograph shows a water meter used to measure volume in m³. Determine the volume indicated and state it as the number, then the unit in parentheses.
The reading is 73.3005 (m³)
